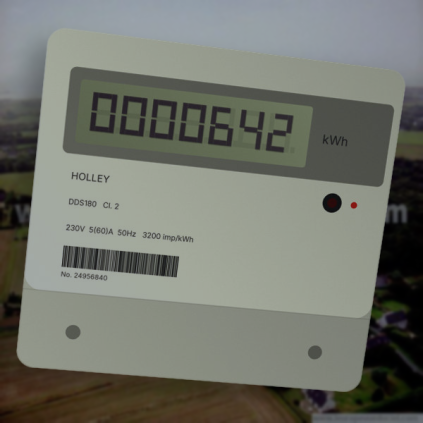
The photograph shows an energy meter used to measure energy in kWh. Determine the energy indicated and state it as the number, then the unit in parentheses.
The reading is 642 (kWh)
